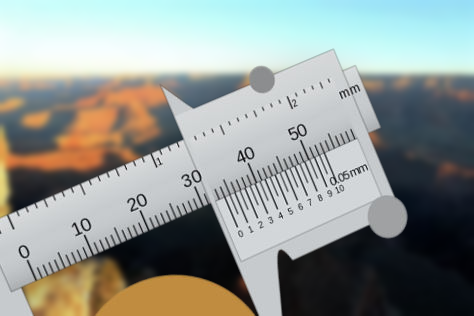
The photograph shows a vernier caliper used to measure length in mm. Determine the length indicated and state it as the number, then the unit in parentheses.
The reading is 34.0 (mm)
